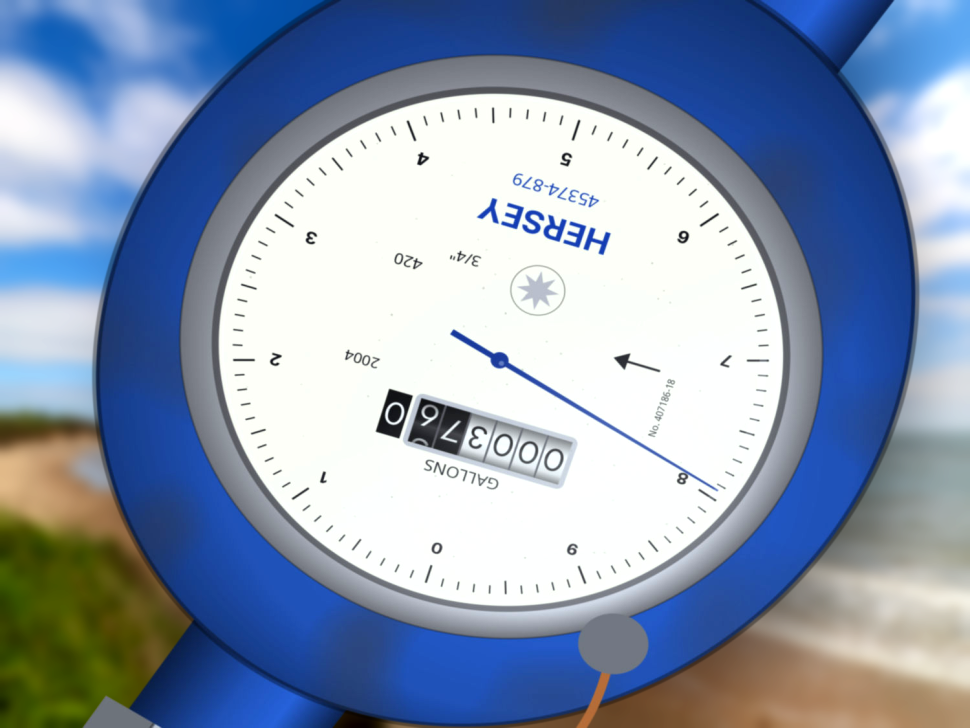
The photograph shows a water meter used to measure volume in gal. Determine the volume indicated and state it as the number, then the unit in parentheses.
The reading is 3757.9 (gal)
